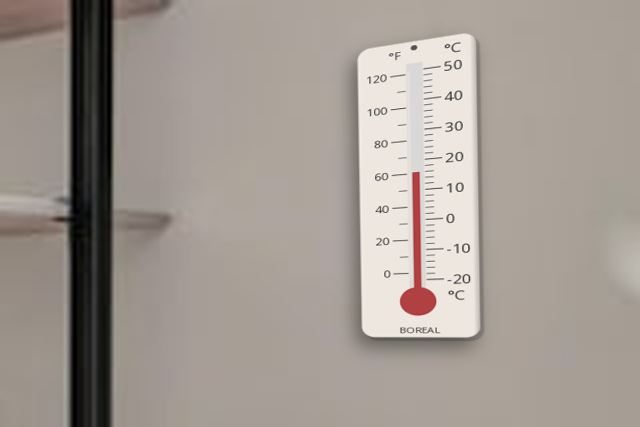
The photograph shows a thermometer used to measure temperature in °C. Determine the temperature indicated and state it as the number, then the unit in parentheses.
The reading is 16 (°C)
